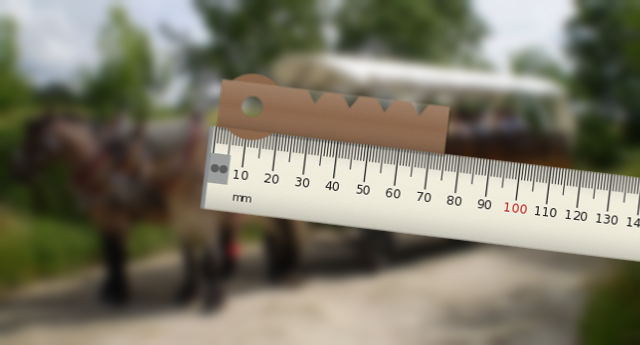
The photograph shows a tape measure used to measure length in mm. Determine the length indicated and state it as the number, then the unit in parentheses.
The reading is 75 (mm)
